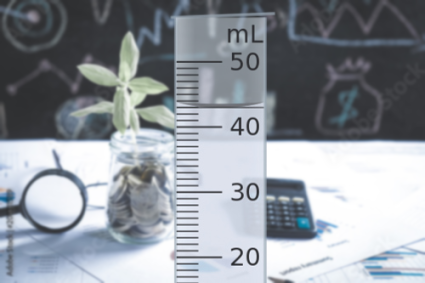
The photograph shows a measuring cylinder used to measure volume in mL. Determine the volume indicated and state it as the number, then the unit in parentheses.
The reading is 43 (mL)
